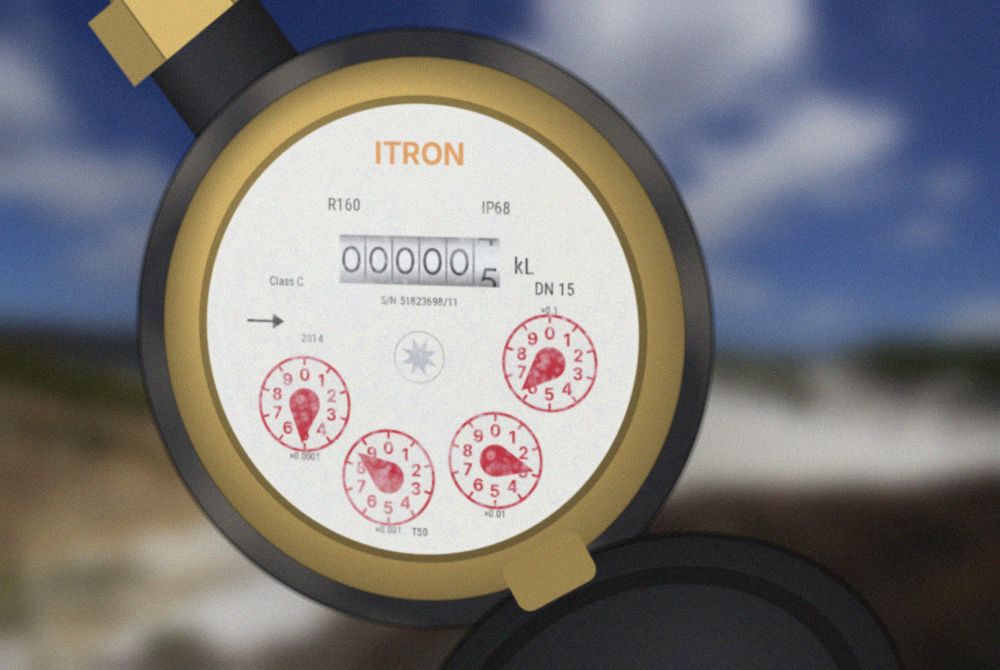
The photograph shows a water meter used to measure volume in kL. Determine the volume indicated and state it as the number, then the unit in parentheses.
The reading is 4.6285 (kL)
